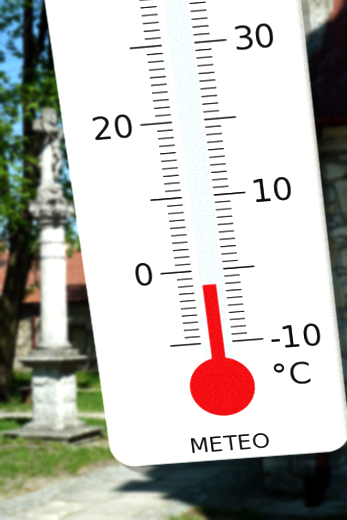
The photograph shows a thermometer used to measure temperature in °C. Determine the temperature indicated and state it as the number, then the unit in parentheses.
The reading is -2 (°C)
